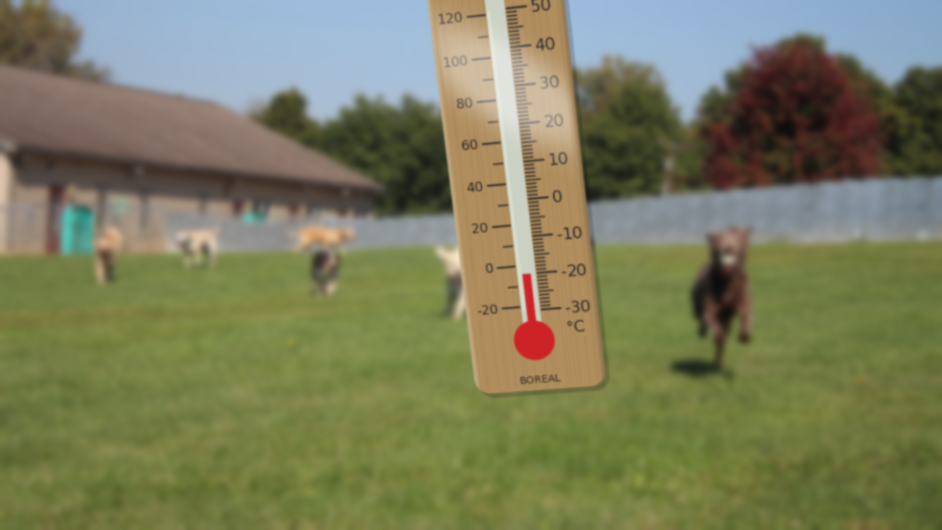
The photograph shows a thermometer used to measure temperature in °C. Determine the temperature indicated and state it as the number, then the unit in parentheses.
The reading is -20 (°C)
